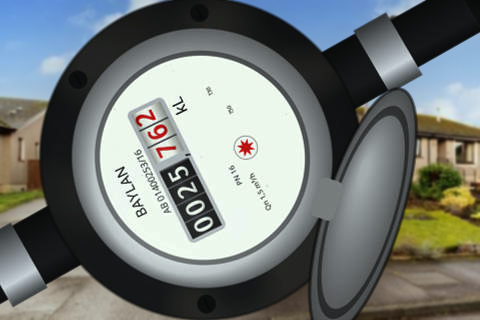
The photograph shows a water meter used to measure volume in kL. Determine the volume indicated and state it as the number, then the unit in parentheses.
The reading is 25.762 (kL)
